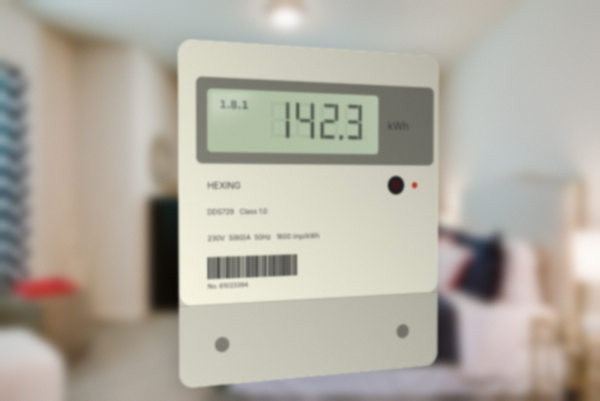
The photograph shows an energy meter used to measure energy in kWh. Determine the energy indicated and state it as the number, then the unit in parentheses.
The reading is 142.3 (kWh)
